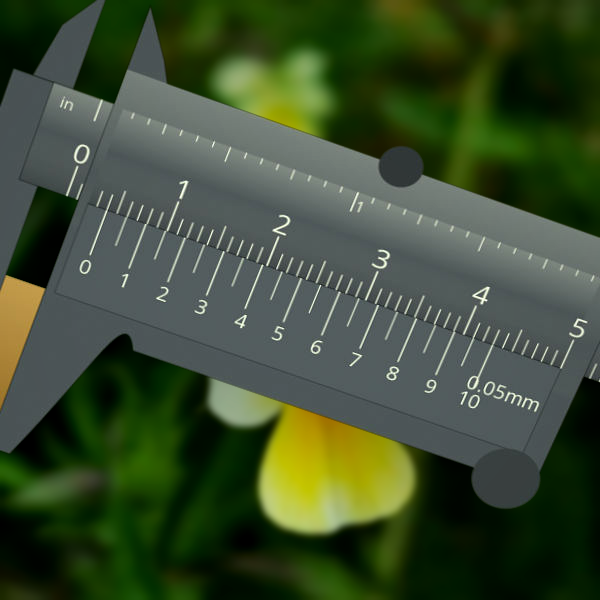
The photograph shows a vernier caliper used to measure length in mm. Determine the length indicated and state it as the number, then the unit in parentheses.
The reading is 4.0 (mm)
